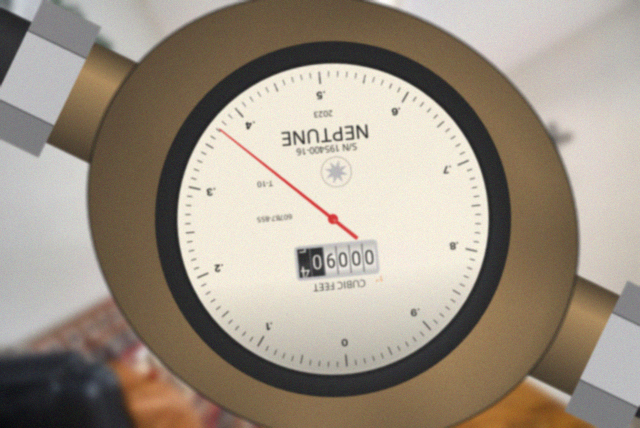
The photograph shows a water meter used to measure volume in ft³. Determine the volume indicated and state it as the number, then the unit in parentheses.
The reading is 904.37 (ft³)
